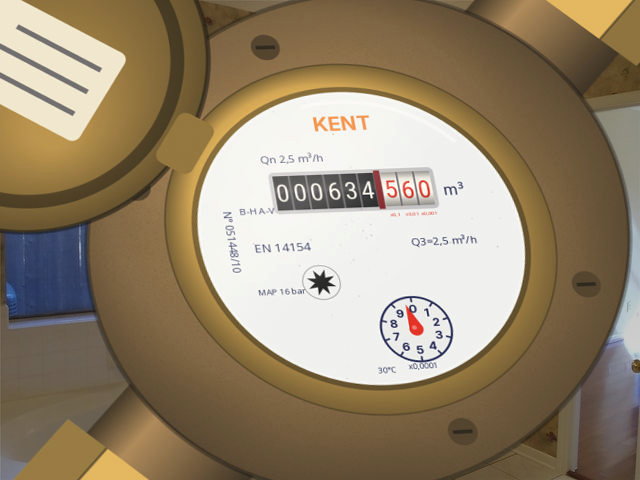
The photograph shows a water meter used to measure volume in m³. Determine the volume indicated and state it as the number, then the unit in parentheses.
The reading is 634.5599 (m³)
